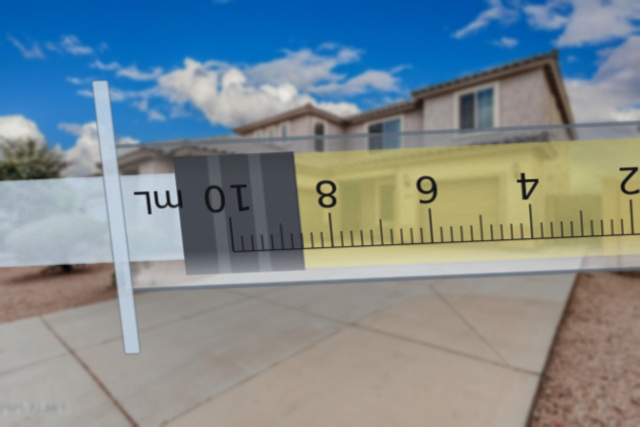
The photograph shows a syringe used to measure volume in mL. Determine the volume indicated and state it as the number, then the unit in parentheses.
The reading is 8.6 (mL)
